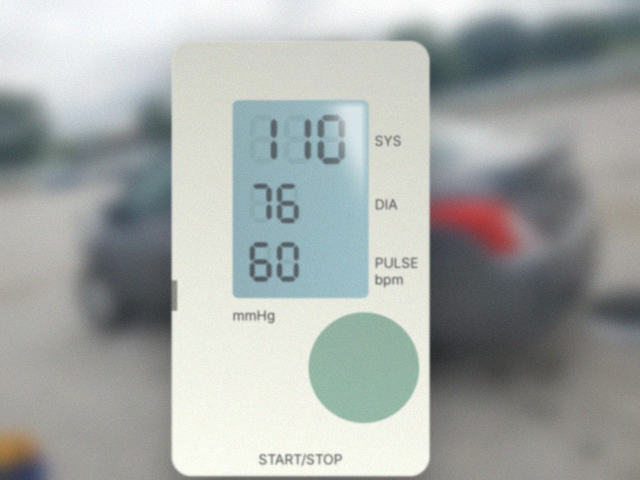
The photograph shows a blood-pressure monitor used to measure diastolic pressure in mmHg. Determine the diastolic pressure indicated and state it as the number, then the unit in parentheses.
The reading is 76 (mmHg)
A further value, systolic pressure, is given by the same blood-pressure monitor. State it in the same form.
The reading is 110 (mmHg)
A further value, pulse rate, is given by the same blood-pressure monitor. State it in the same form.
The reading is 60 (bpm)
